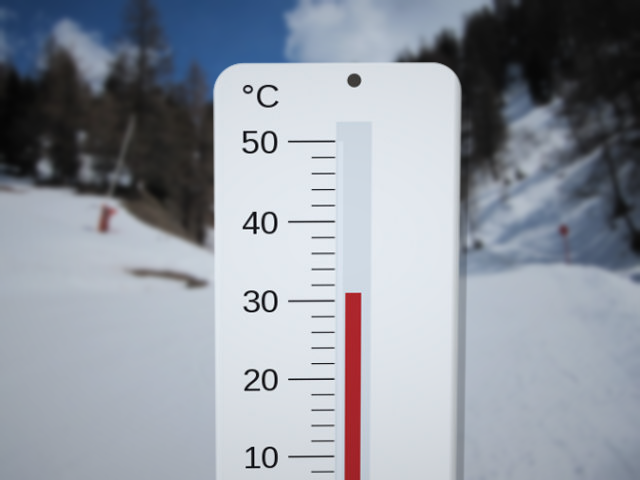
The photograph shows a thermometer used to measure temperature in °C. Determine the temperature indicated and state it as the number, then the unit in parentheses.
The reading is 31 (°C)
